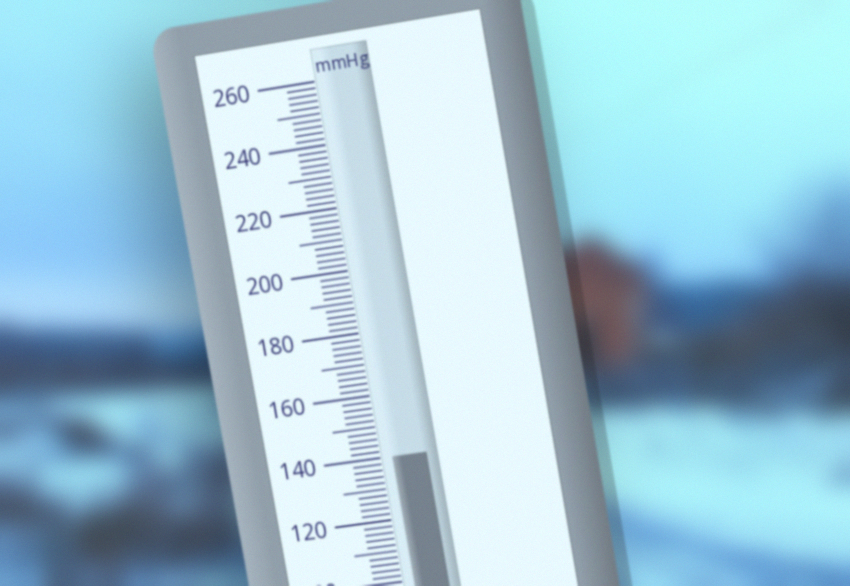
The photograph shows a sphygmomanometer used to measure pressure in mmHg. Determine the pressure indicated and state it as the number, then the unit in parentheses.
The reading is 140 (mmHg)
